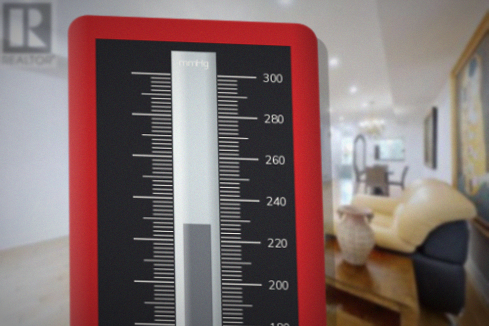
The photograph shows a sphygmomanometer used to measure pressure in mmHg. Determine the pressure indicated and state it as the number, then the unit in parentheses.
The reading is 228 (mmHg)
